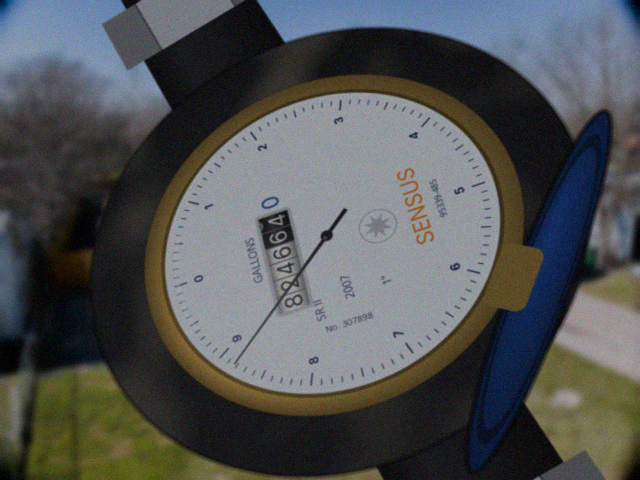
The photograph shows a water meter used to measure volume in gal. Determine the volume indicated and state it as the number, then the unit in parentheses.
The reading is 8246638.8 (gal)
